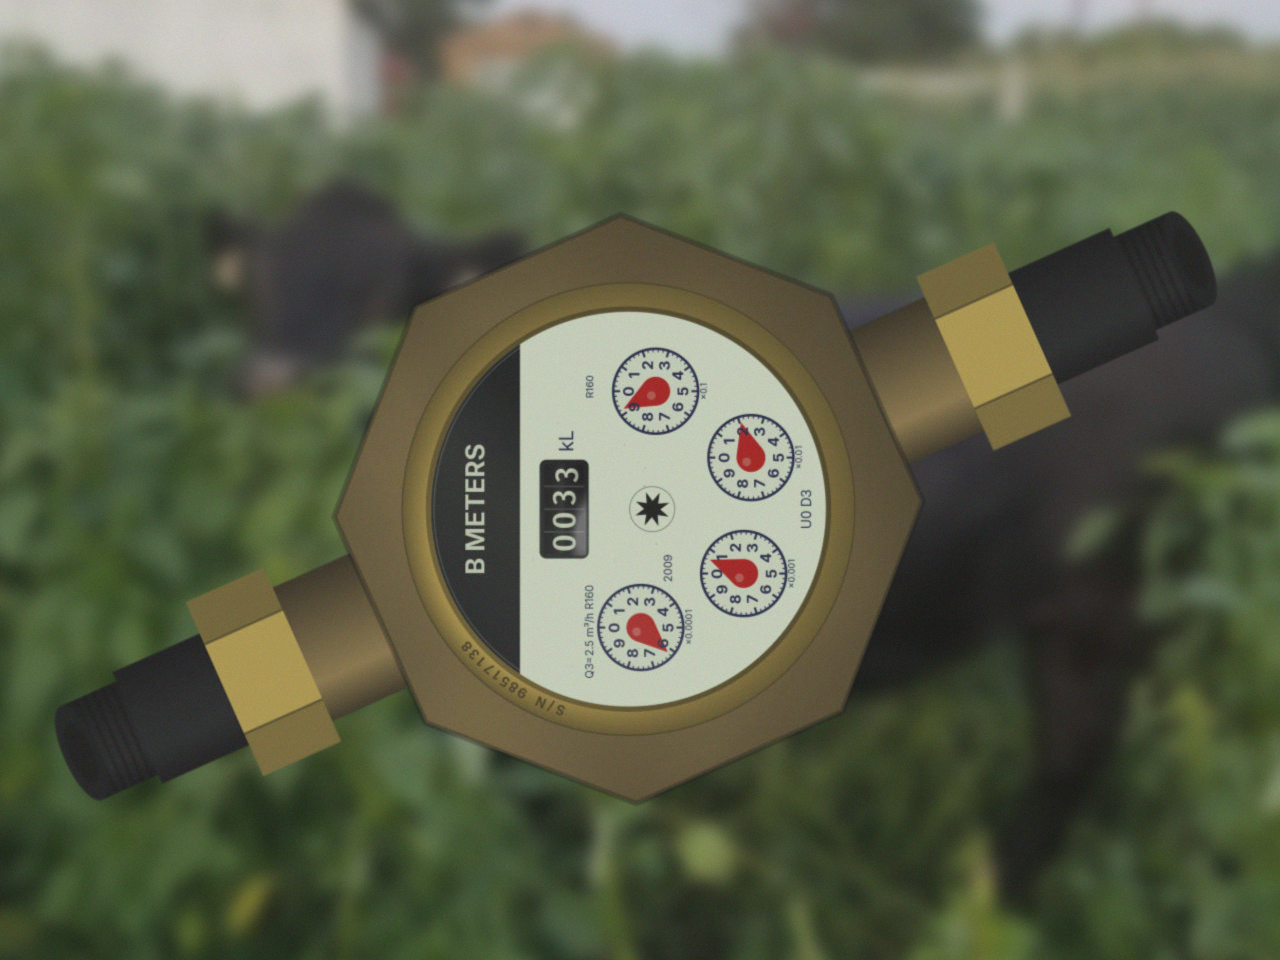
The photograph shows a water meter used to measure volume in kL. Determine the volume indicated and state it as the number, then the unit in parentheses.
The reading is 32.9206 (kL)
